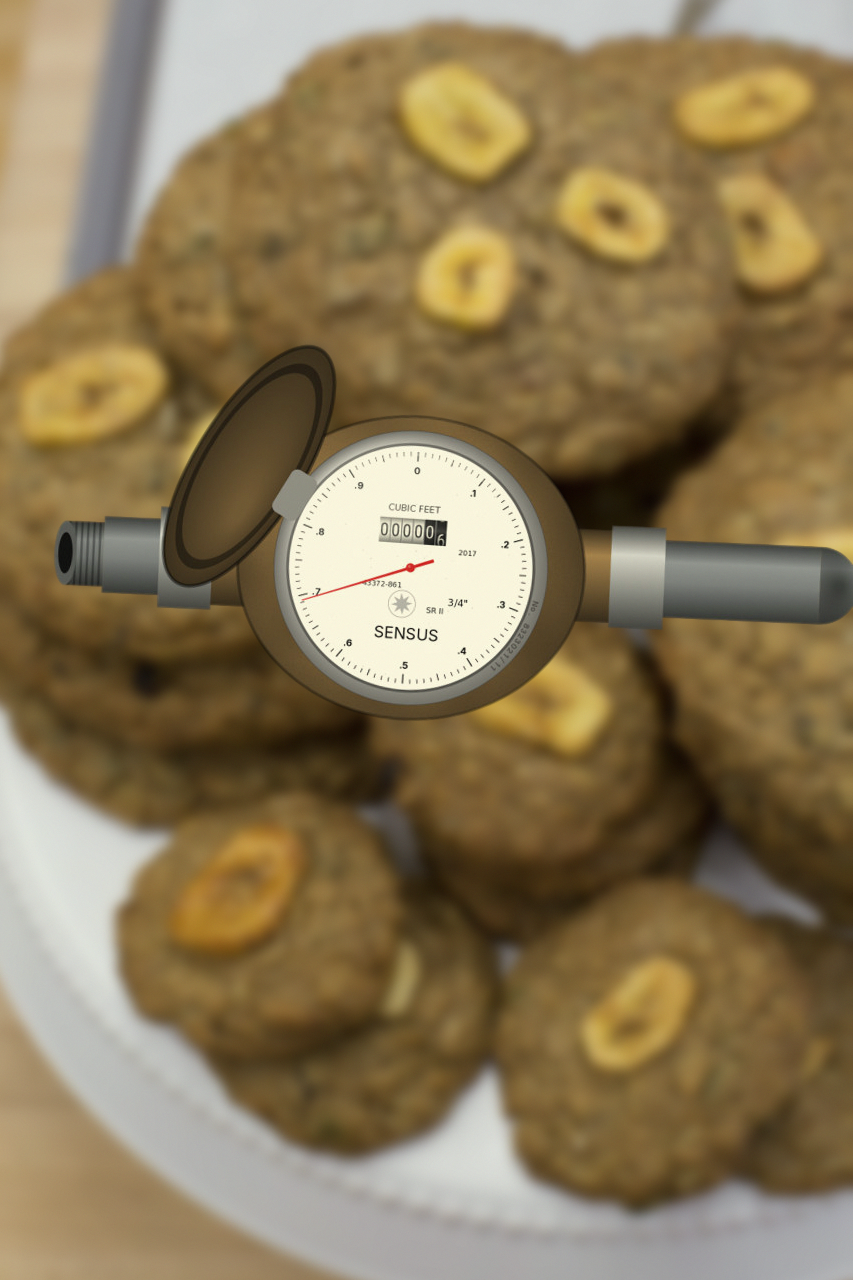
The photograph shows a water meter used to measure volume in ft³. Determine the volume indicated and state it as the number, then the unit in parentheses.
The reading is 5.69 (ft³)
